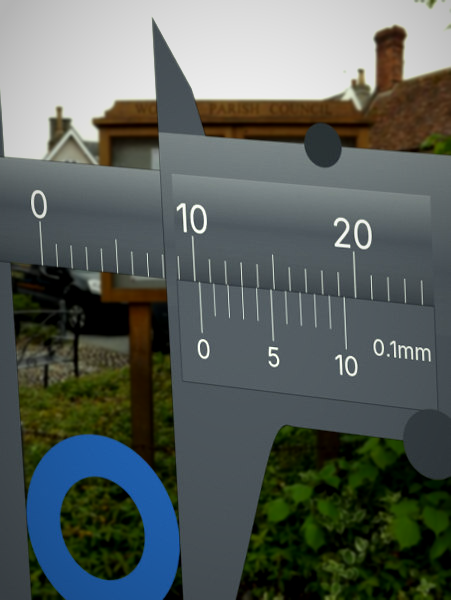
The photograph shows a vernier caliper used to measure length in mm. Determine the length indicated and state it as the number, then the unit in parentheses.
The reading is 10.3 (mm)
